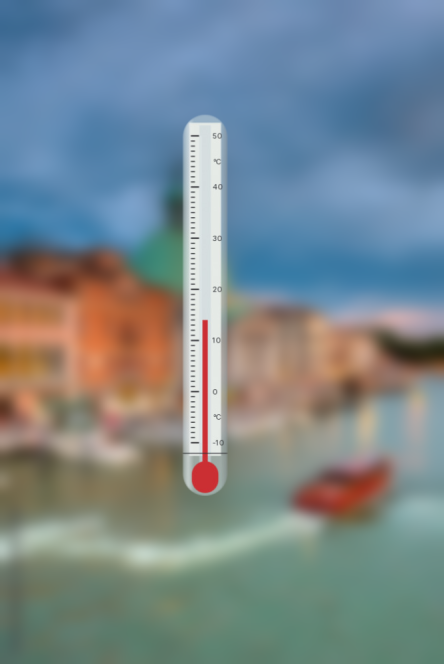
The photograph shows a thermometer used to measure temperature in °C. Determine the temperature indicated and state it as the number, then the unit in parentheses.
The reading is 14 (°C)
